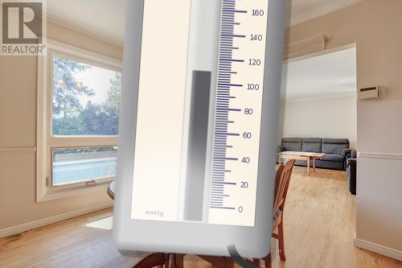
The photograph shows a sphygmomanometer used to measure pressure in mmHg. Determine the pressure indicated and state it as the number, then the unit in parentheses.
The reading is 110 (mmHg)
